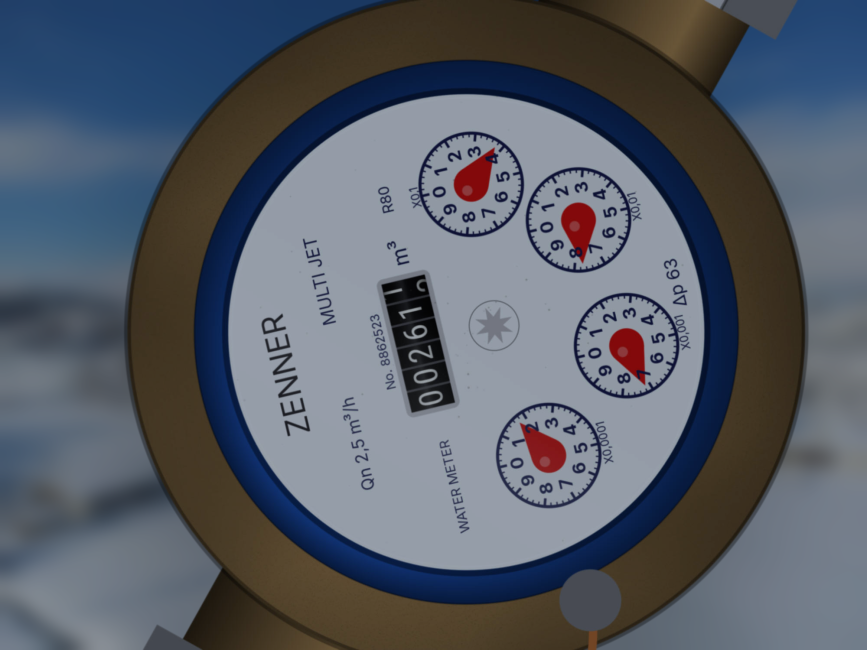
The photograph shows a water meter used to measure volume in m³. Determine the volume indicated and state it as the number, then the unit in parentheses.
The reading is 2611.3771 (m³)
